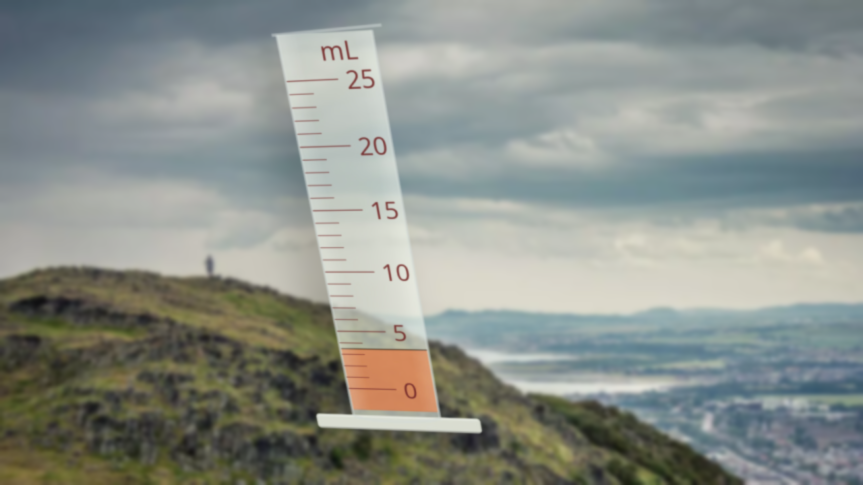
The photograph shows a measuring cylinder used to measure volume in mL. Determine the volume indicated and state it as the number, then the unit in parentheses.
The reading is 3.5 (mL)
